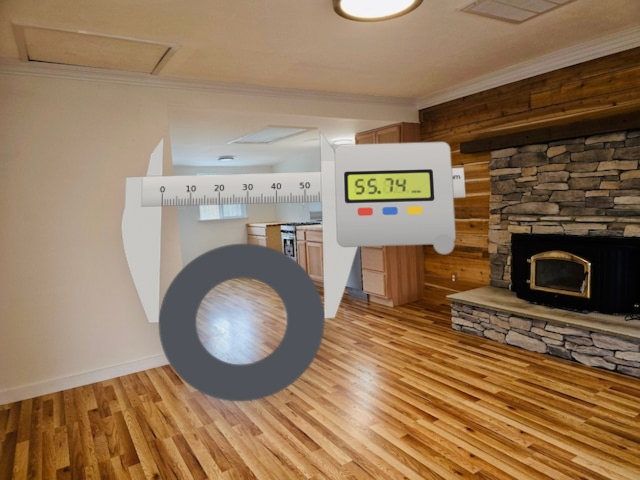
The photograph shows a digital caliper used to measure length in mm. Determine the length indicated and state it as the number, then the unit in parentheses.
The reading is 55.74 (mm)
